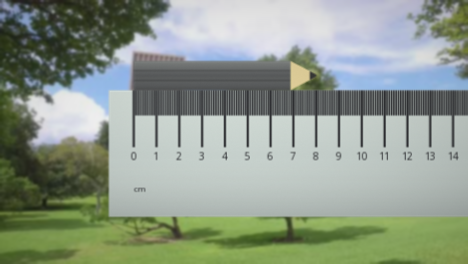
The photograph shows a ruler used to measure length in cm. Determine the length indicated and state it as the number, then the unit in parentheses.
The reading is 8 (cm)
